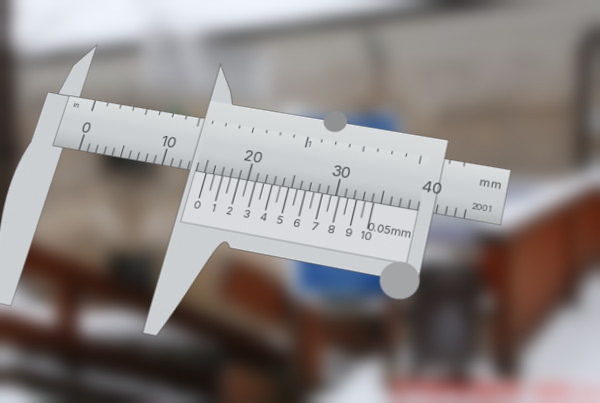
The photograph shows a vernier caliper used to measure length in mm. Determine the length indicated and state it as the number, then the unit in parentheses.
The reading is 15.2 (mm)
